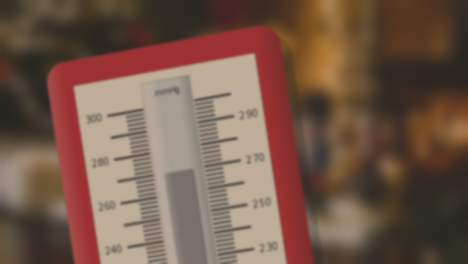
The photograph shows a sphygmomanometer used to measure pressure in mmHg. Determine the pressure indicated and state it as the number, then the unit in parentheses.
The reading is 270 (mmHg)
